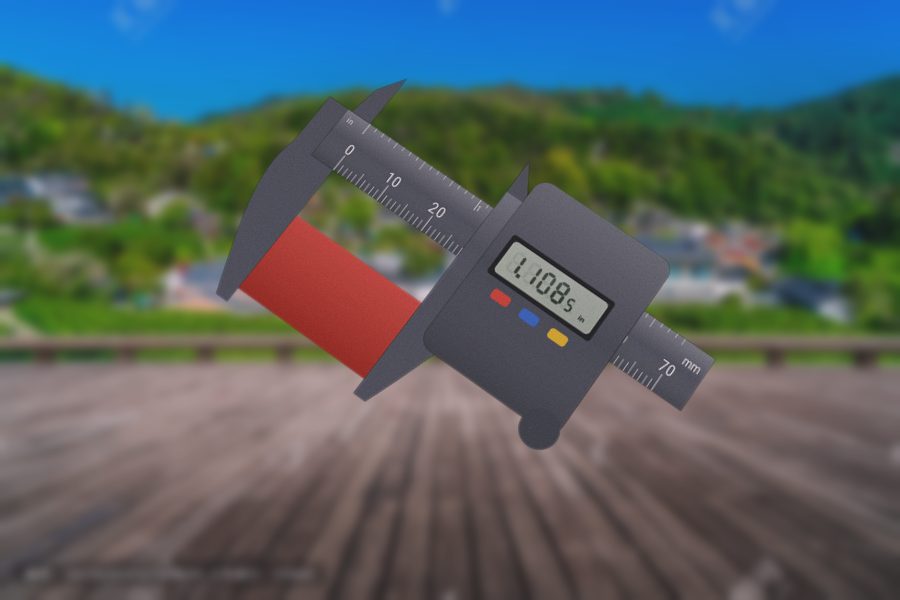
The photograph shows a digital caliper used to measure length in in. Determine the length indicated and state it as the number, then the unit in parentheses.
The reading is 1.1085 (in)
